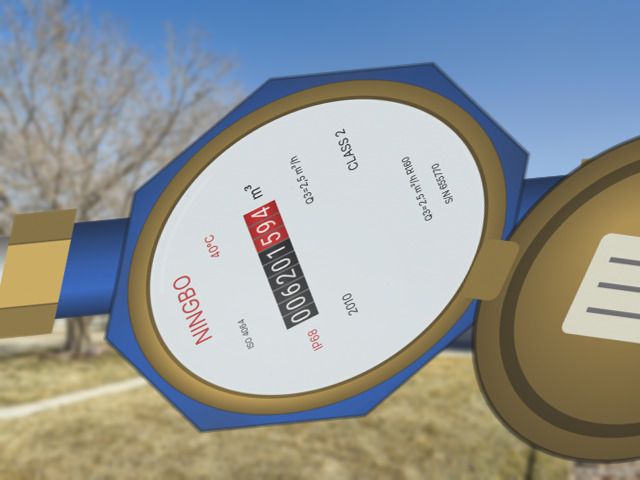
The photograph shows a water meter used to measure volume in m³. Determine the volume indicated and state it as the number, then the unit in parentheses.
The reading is 6201.594 (m³)
